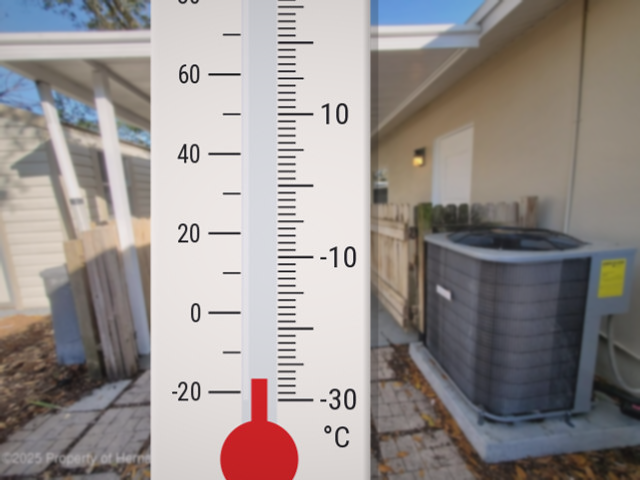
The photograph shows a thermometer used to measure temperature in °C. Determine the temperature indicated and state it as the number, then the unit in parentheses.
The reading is -27 (°C)
